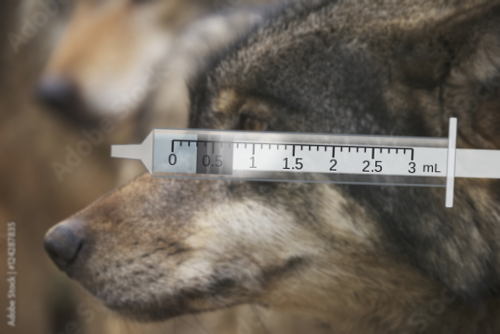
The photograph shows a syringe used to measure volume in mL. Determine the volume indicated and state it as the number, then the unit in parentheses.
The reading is 0.3 (mL)
